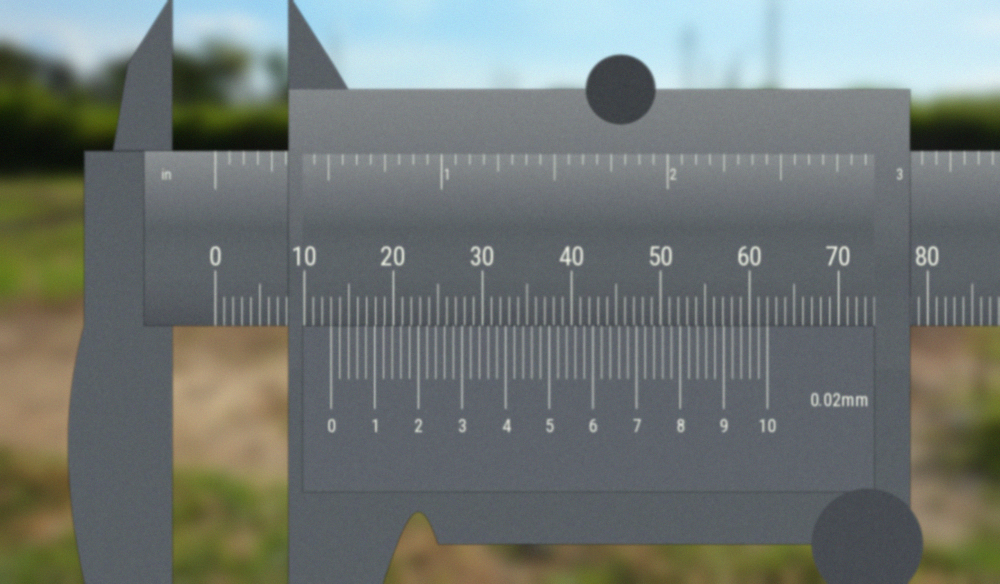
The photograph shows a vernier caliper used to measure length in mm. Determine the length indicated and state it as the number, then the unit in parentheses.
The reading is 13.0 (mm)
